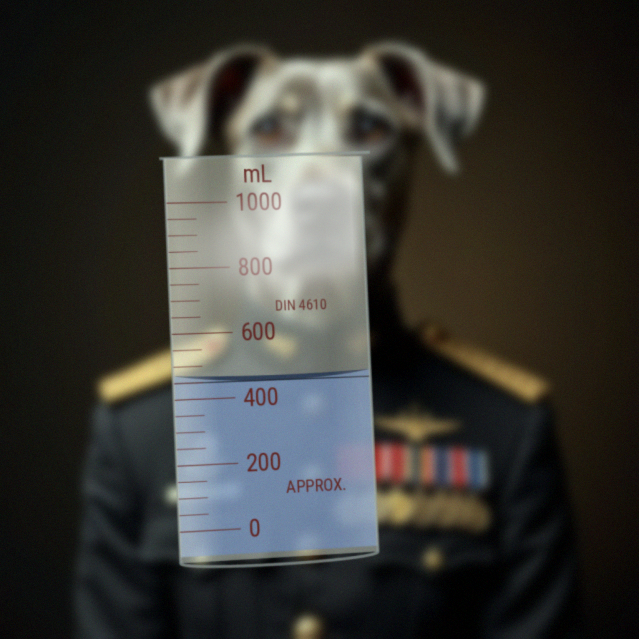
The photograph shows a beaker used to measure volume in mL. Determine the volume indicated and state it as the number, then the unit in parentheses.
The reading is 450 (mL)
